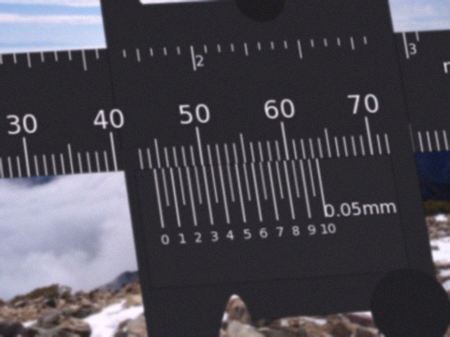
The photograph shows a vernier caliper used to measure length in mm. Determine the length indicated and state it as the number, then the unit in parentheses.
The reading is 44.4 (mm)
